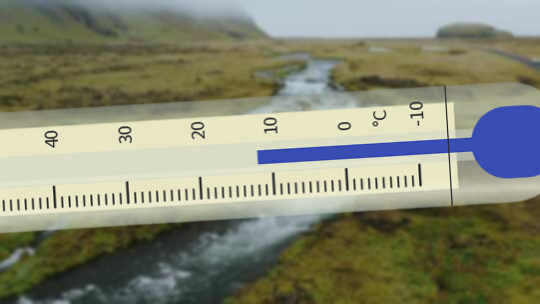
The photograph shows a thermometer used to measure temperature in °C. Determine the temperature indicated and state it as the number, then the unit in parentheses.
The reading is 12 (°C)
